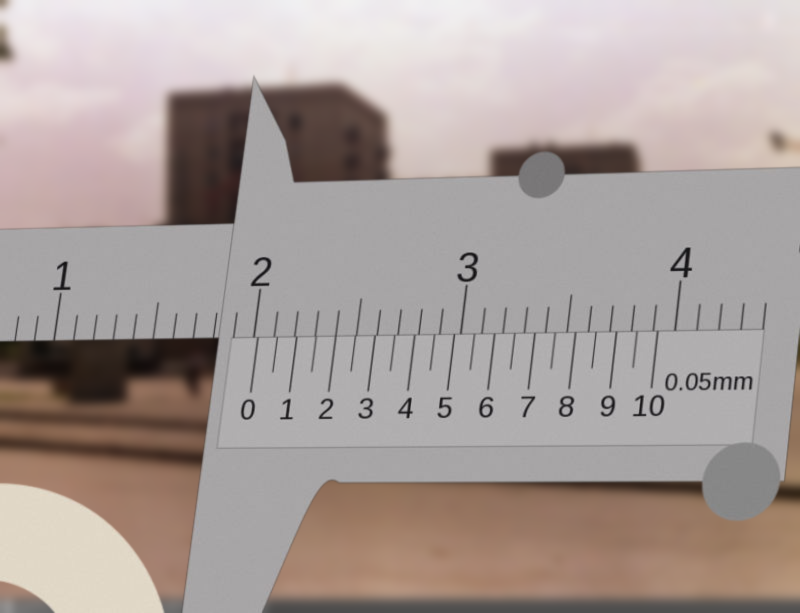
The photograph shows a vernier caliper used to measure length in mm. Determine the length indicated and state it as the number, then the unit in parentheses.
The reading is 20.2 (mm)
